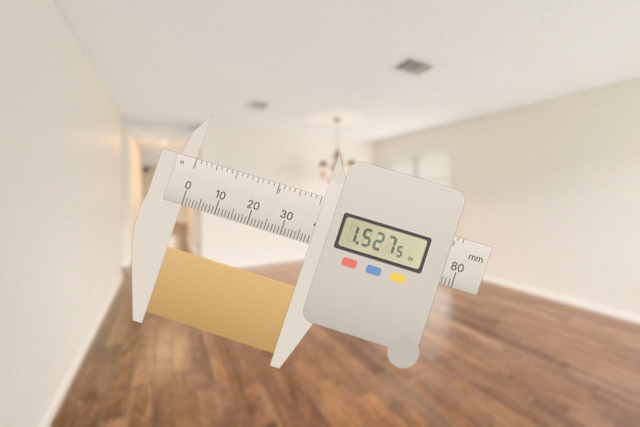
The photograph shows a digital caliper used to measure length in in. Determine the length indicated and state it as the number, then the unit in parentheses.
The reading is 1.5275 (in)
